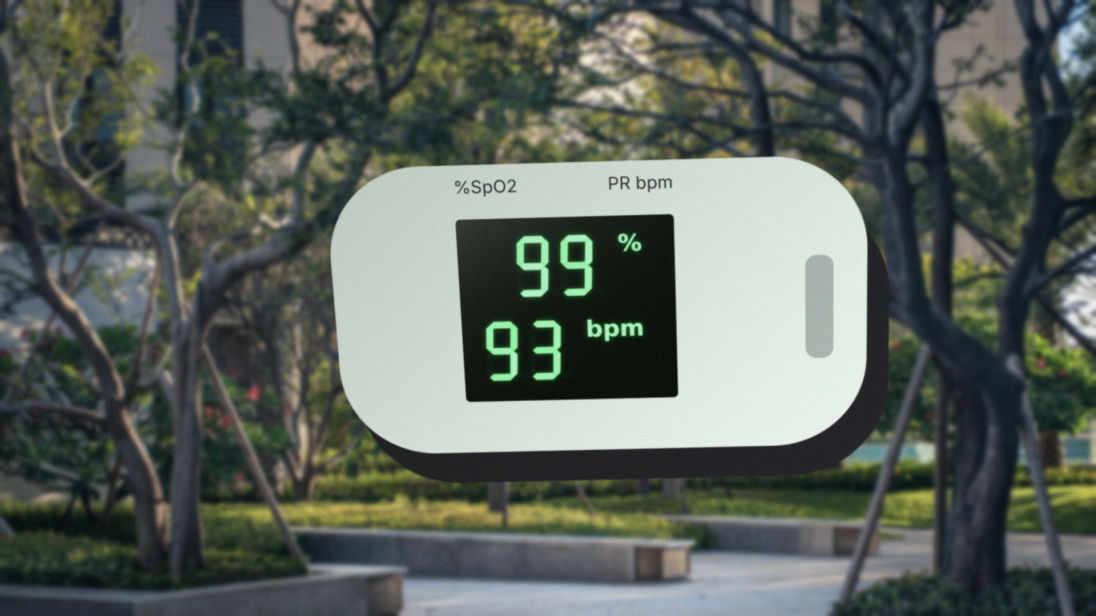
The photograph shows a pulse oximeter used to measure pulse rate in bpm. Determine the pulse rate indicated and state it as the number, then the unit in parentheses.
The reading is 93 (bpm)
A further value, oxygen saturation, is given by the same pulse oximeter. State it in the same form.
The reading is 99 (%)
